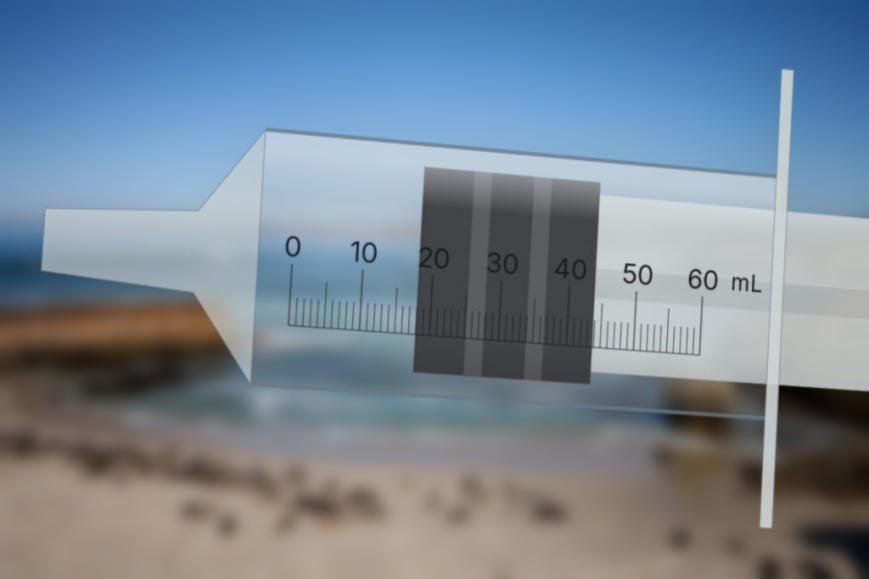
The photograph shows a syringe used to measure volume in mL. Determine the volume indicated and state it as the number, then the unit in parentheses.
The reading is 18 (mL)
